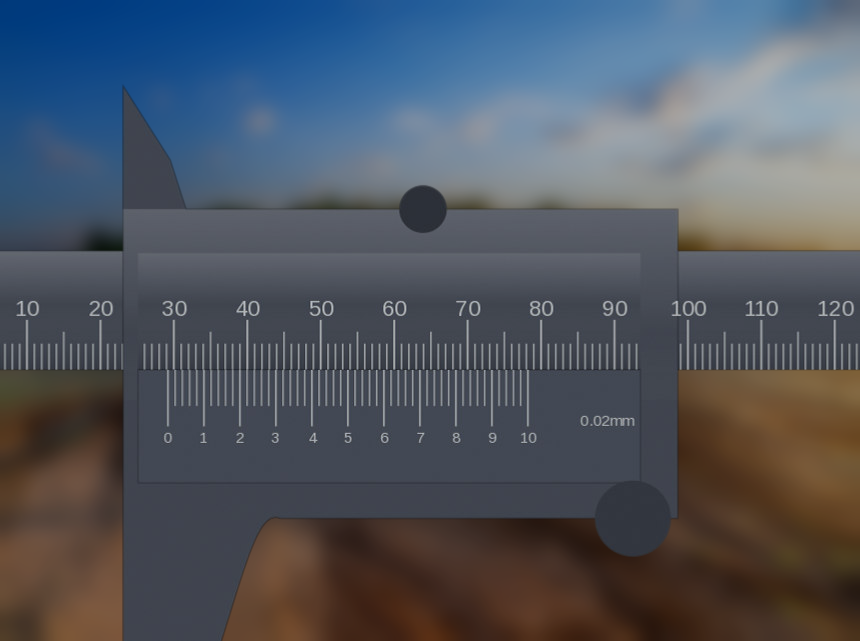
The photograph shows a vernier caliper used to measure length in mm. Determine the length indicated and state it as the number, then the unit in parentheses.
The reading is 29.2 (mm)
